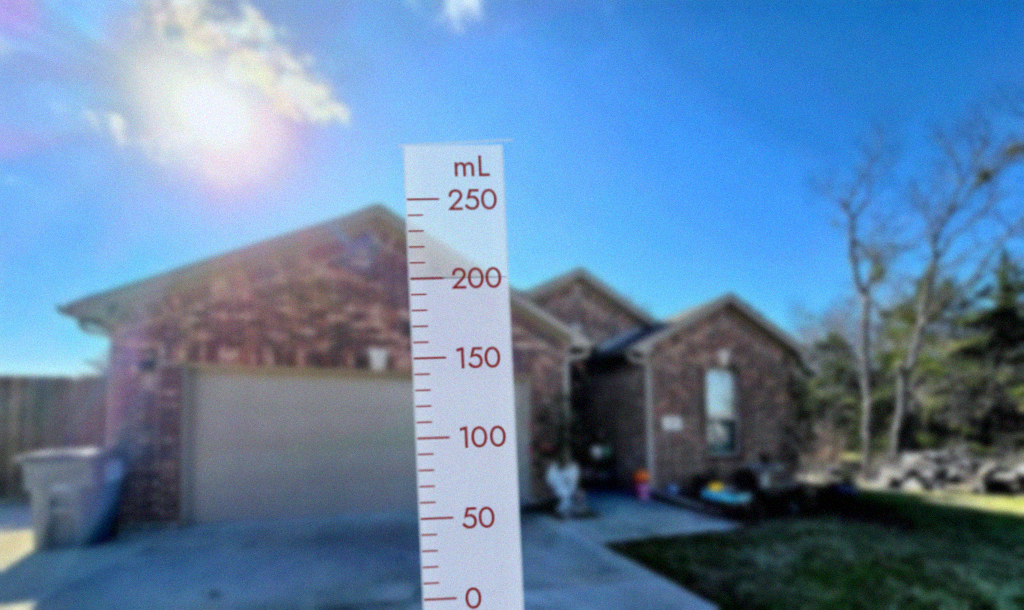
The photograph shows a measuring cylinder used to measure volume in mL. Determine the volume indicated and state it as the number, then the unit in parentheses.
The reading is 200 (mL)
